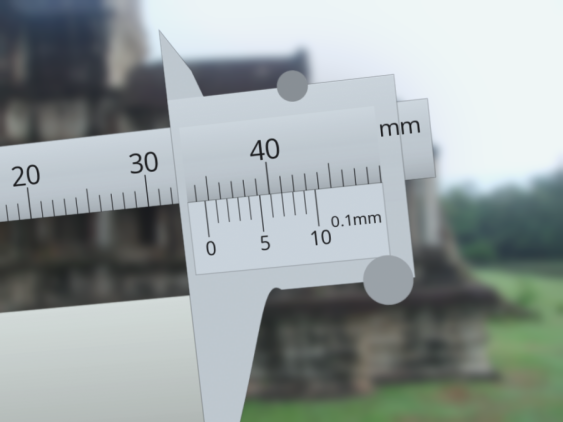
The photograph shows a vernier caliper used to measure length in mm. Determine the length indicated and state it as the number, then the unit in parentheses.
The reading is 34.7 (mm)
